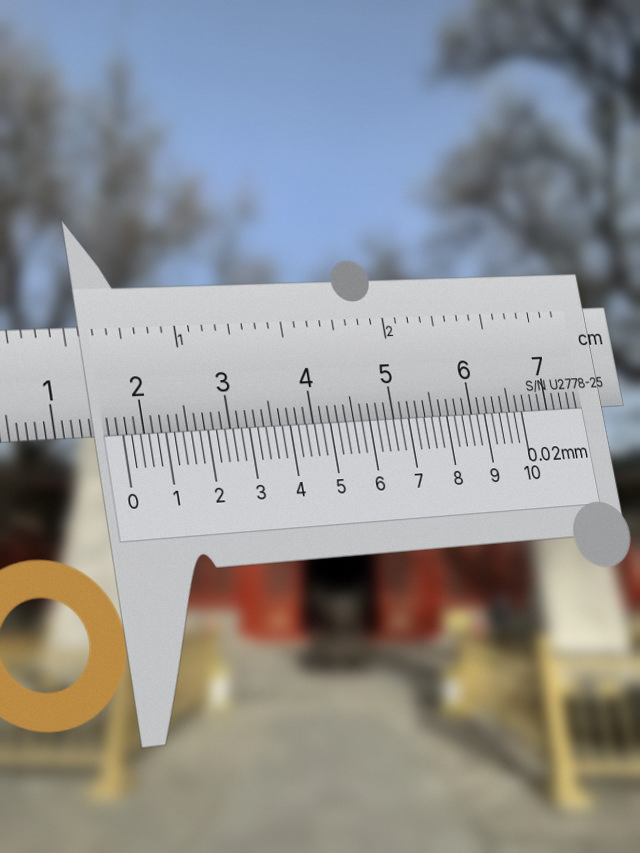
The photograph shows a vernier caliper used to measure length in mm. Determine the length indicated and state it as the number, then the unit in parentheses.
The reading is 17.6 (mm)
